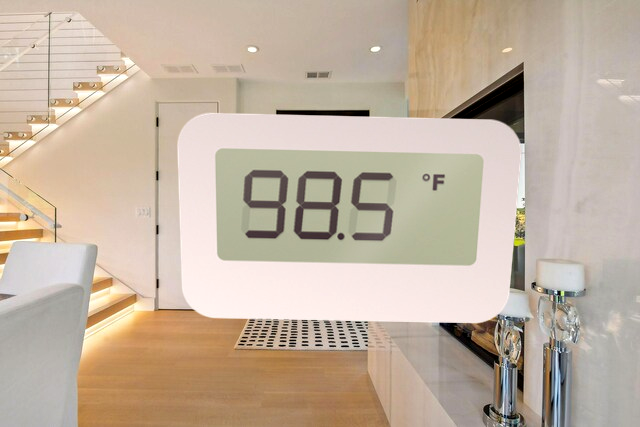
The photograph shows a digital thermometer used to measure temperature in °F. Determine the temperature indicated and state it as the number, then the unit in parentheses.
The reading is 98.5 (°F)
